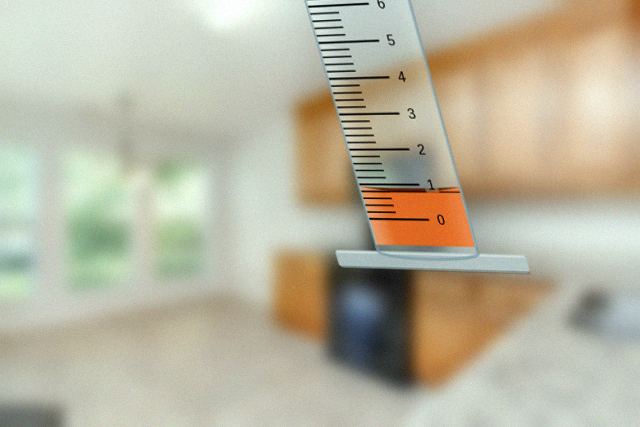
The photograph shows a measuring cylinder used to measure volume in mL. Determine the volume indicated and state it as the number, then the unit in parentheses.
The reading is 0.8 (mL)
